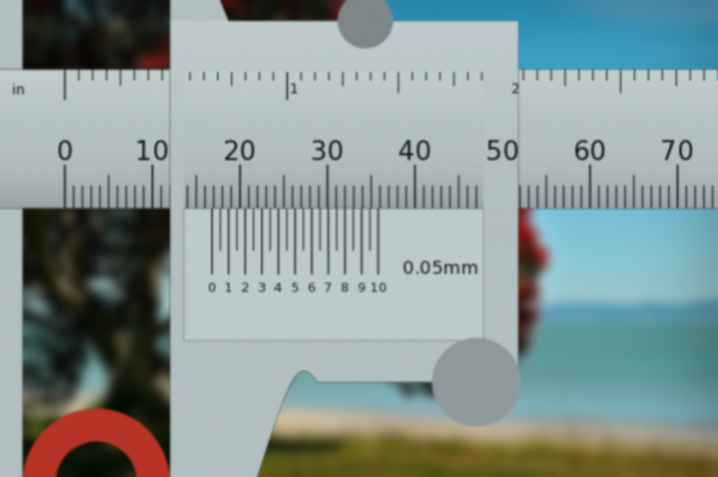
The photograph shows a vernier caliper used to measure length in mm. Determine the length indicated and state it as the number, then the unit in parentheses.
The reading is 16.8 (mm)
